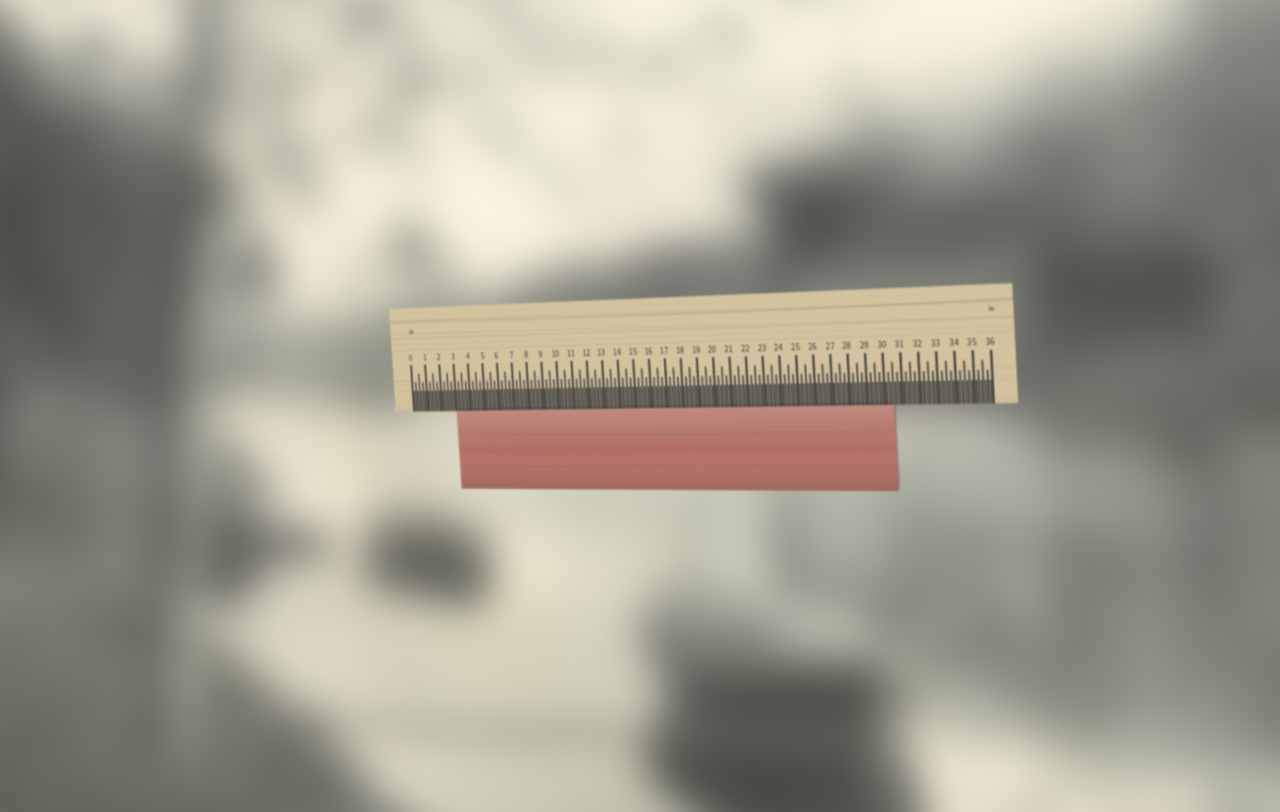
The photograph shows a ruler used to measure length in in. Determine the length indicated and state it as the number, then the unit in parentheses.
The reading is 27.5 (in)
